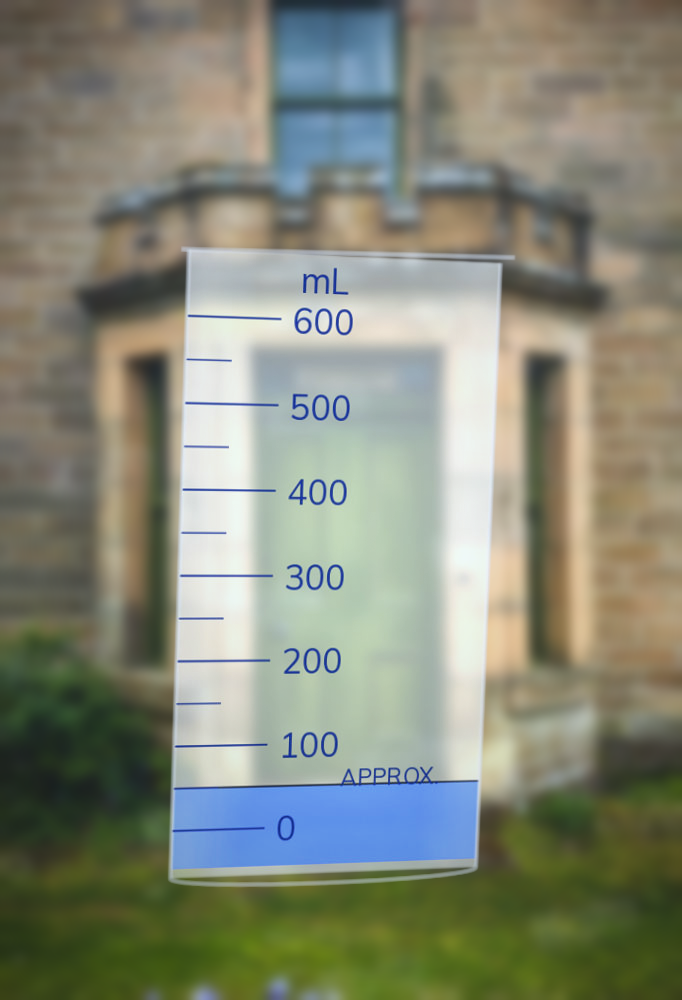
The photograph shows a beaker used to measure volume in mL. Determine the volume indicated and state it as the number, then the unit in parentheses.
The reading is 50 (mL)
